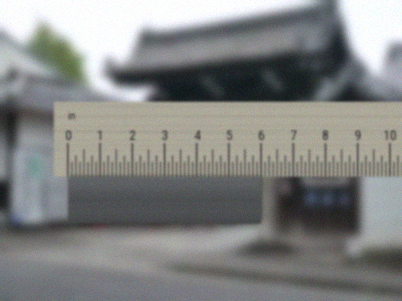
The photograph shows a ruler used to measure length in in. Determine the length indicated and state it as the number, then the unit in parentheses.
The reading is 6 (in)
